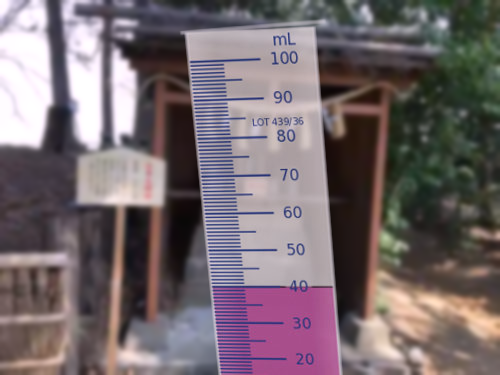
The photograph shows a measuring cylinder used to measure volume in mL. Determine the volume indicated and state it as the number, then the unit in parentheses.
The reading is 40 (mL)
